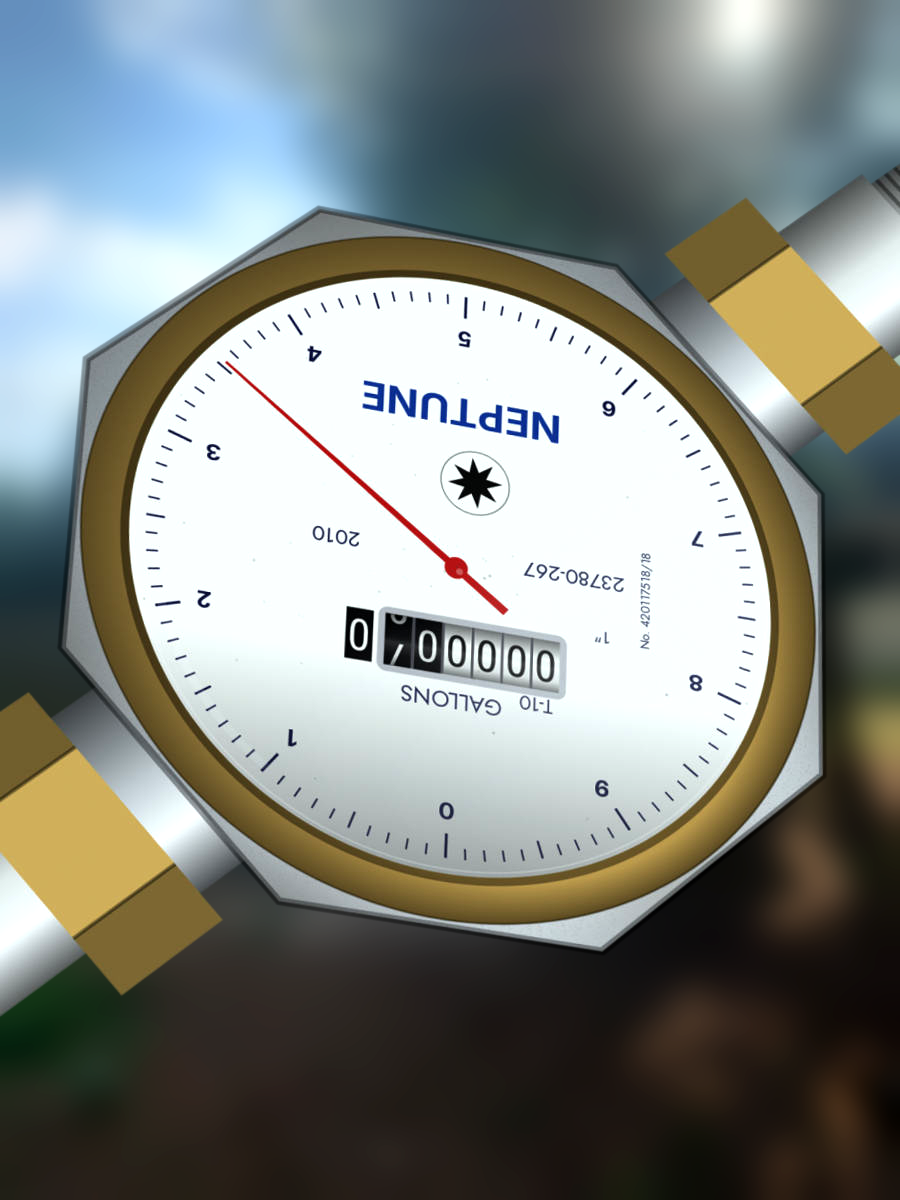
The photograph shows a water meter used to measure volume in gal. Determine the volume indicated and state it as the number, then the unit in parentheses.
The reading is 73.5 (gal)
